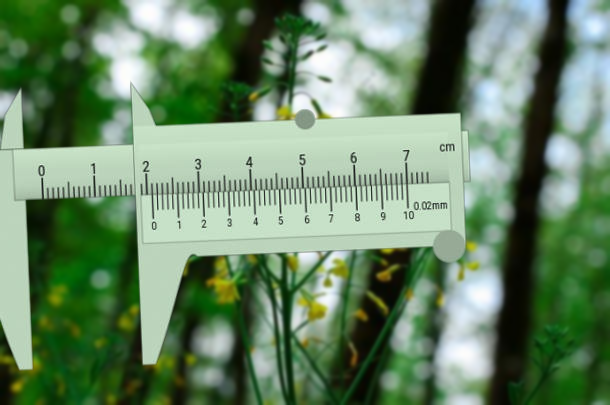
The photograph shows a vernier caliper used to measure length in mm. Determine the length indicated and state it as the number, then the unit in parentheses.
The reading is 21.0 (mm)
